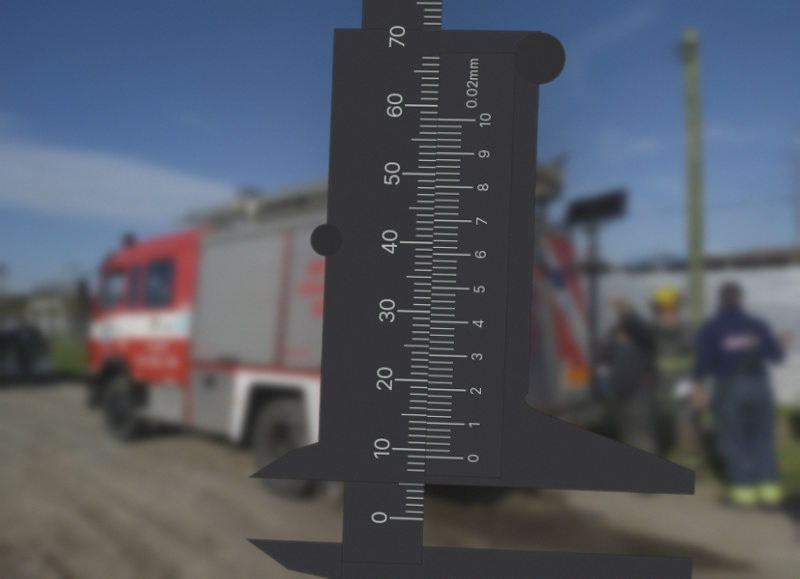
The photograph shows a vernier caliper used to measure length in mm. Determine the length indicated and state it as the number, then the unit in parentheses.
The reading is 9.0 (mm)
